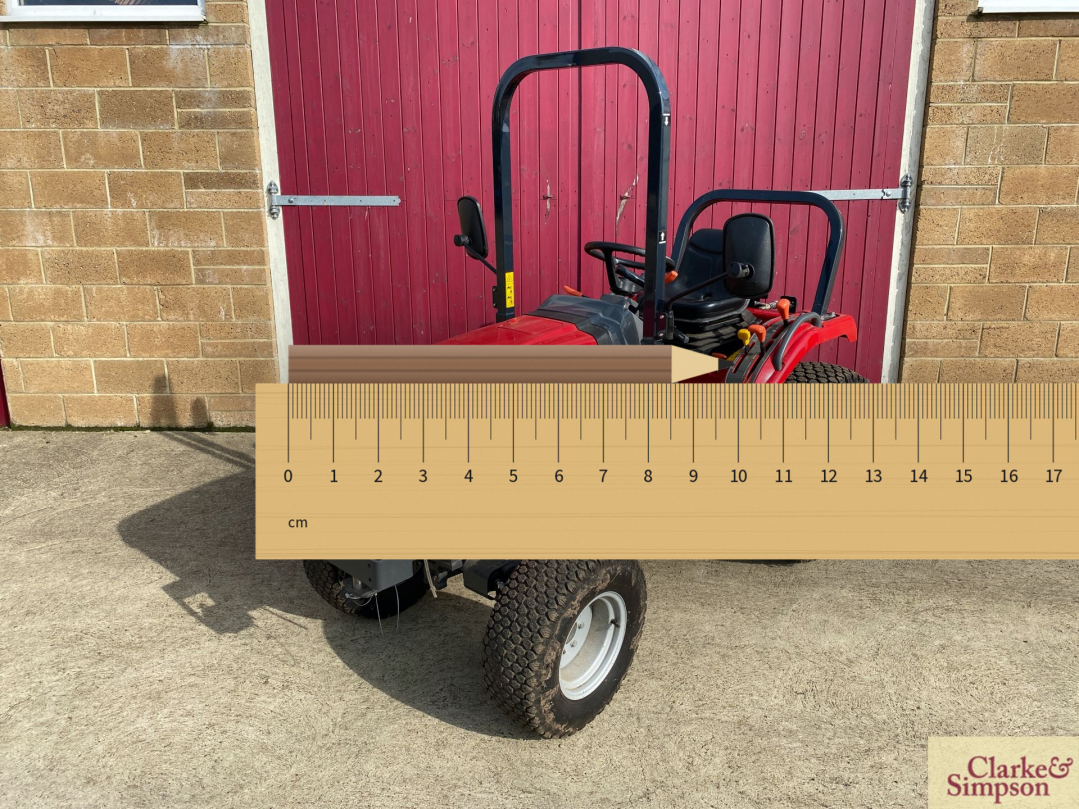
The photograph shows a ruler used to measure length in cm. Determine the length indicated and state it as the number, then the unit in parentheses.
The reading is 9.9 (cm)
